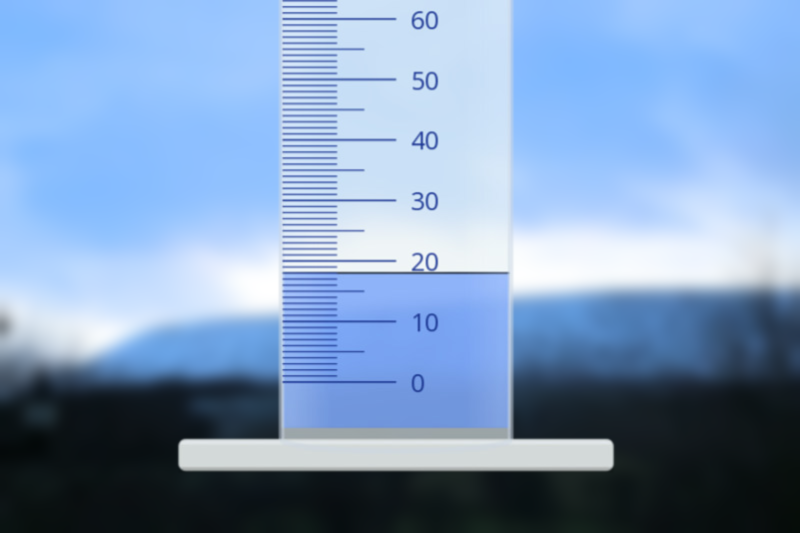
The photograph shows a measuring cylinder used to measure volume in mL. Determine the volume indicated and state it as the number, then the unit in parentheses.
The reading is 18 (mL)
